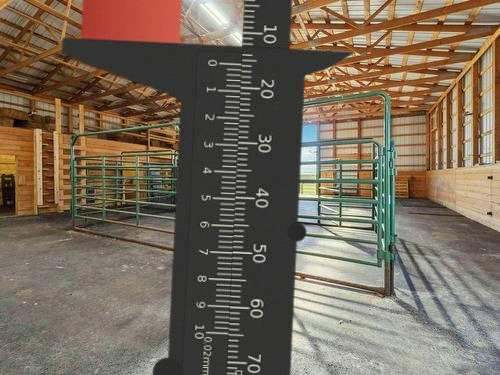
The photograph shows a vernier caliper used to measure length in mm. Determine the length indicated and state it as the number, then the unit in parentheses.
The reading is 15.8 (mm)
